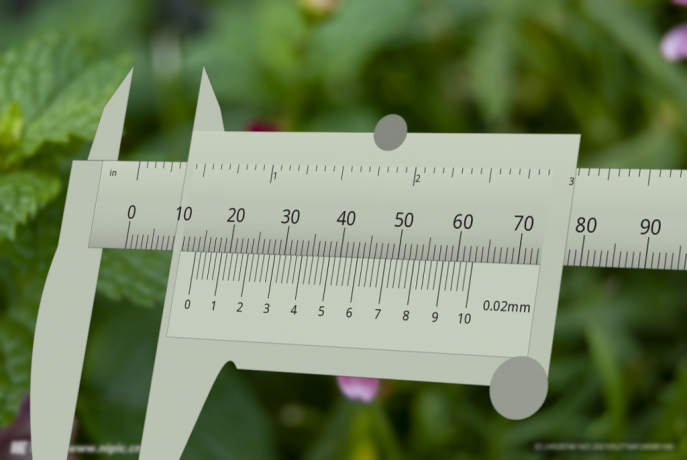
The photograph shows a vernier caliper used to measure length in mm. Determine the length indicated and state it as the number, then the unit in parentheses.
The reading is 13.6 (mm)
